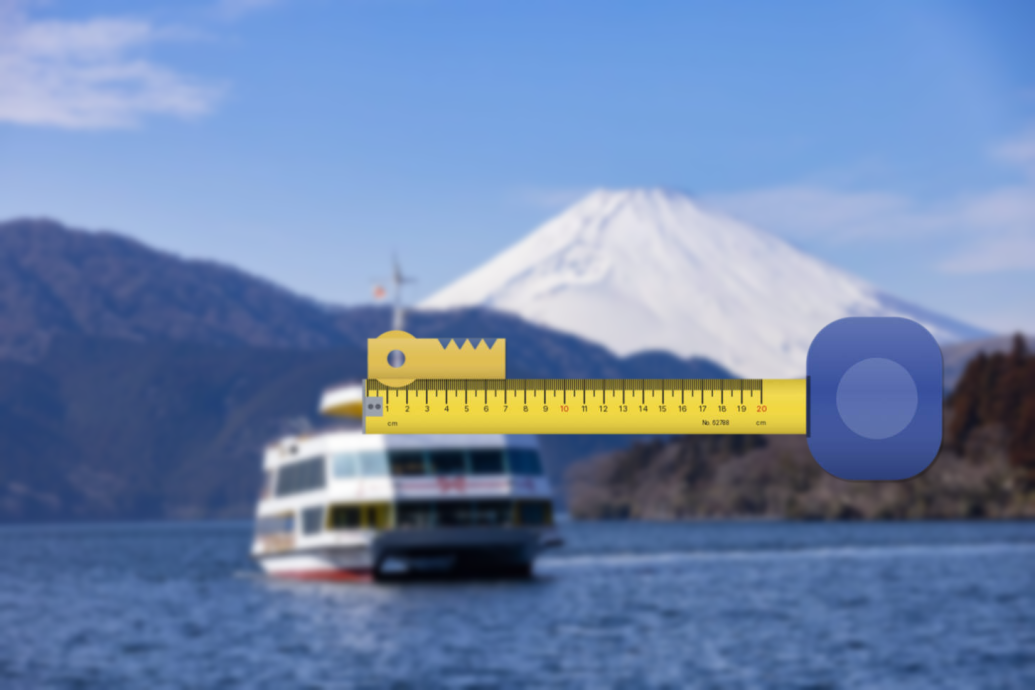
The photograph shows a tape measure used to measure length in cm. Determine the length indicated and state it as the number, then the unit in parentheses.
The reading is 7 (cm)
